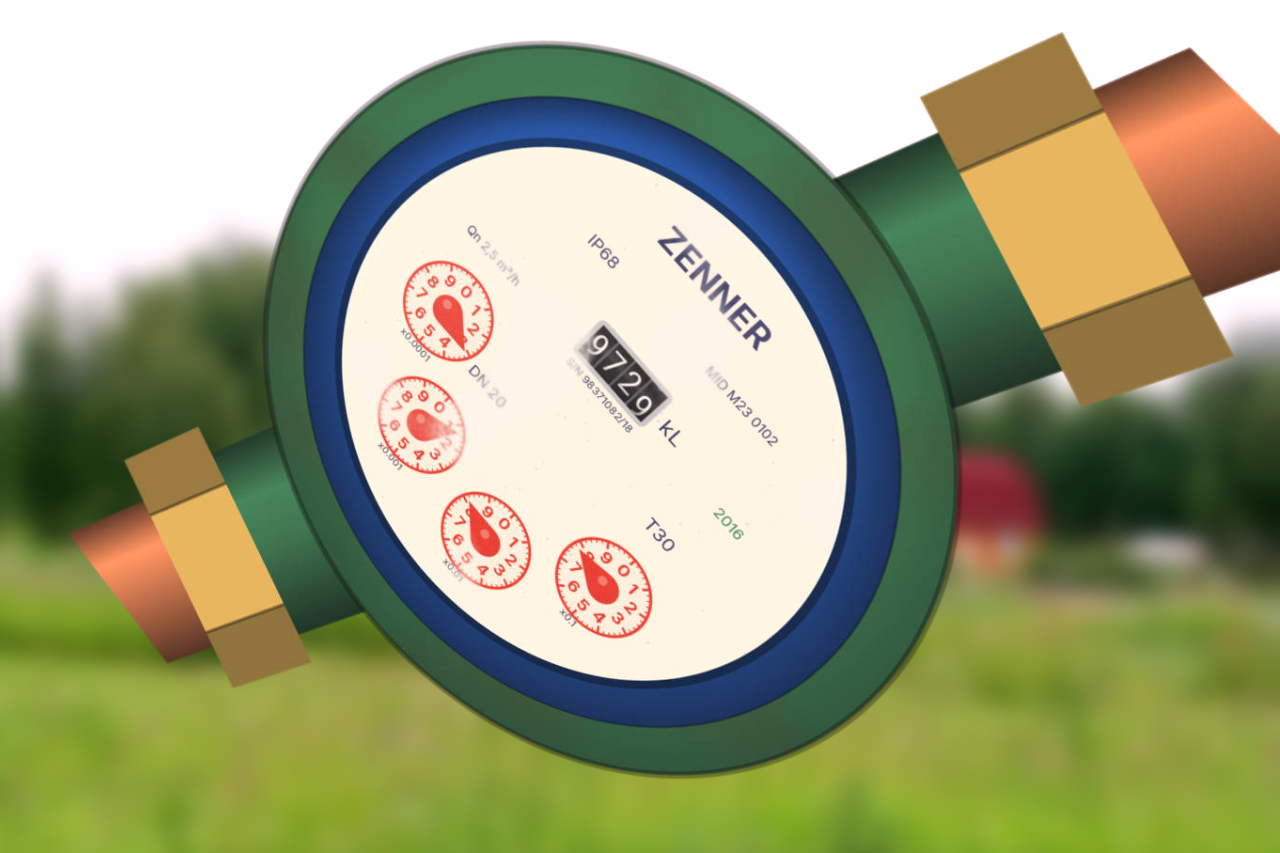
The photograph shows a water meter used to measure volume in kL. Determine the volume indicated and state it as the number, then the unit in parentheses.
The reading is 9728.7813 (kL)
